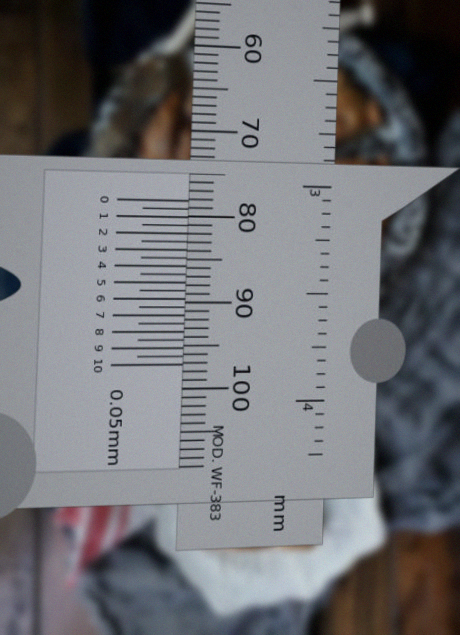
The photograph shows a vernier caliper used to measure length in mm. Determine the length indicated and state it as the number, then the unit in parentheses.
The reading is 78.2 (mm)
